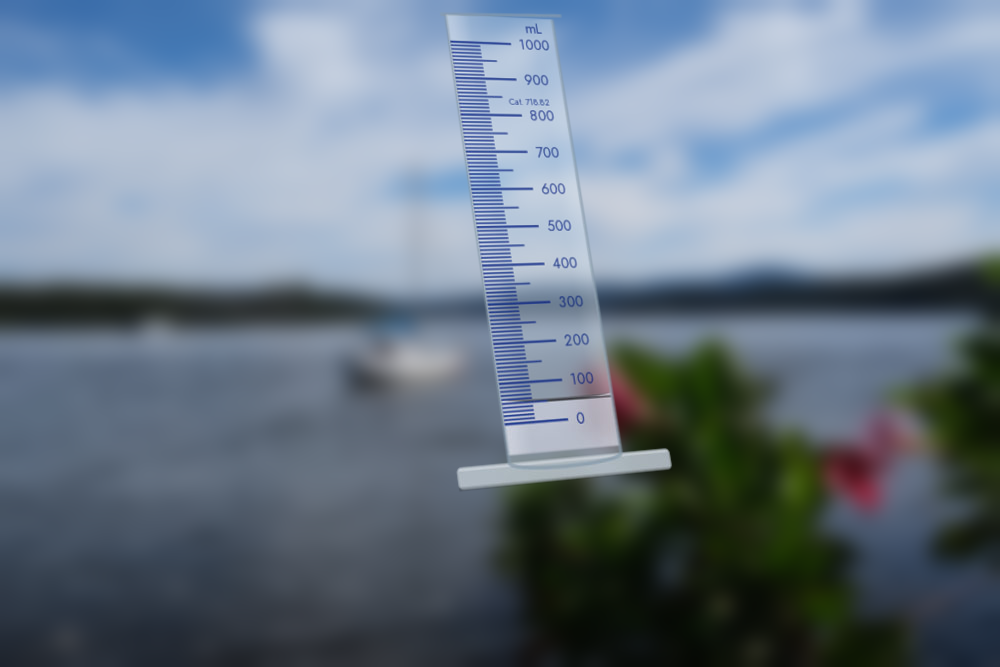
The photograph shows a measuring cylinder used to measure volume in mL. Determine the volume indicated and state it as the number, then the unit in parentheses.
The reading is 50 (mL)
